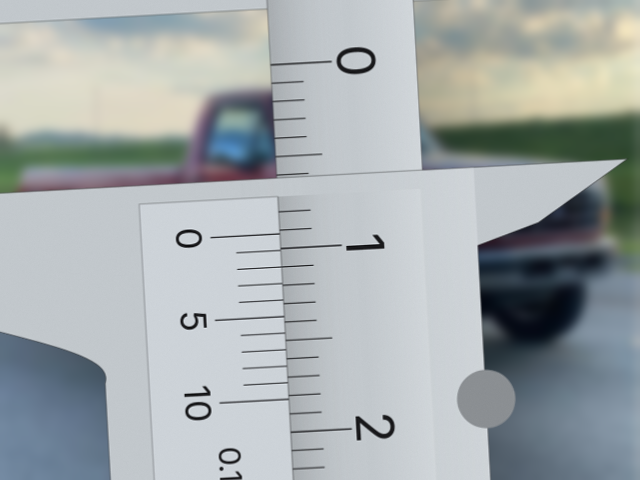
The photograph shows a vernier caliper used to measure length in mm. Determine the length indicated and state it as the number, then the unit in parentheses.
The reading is 9.2 (mm)
